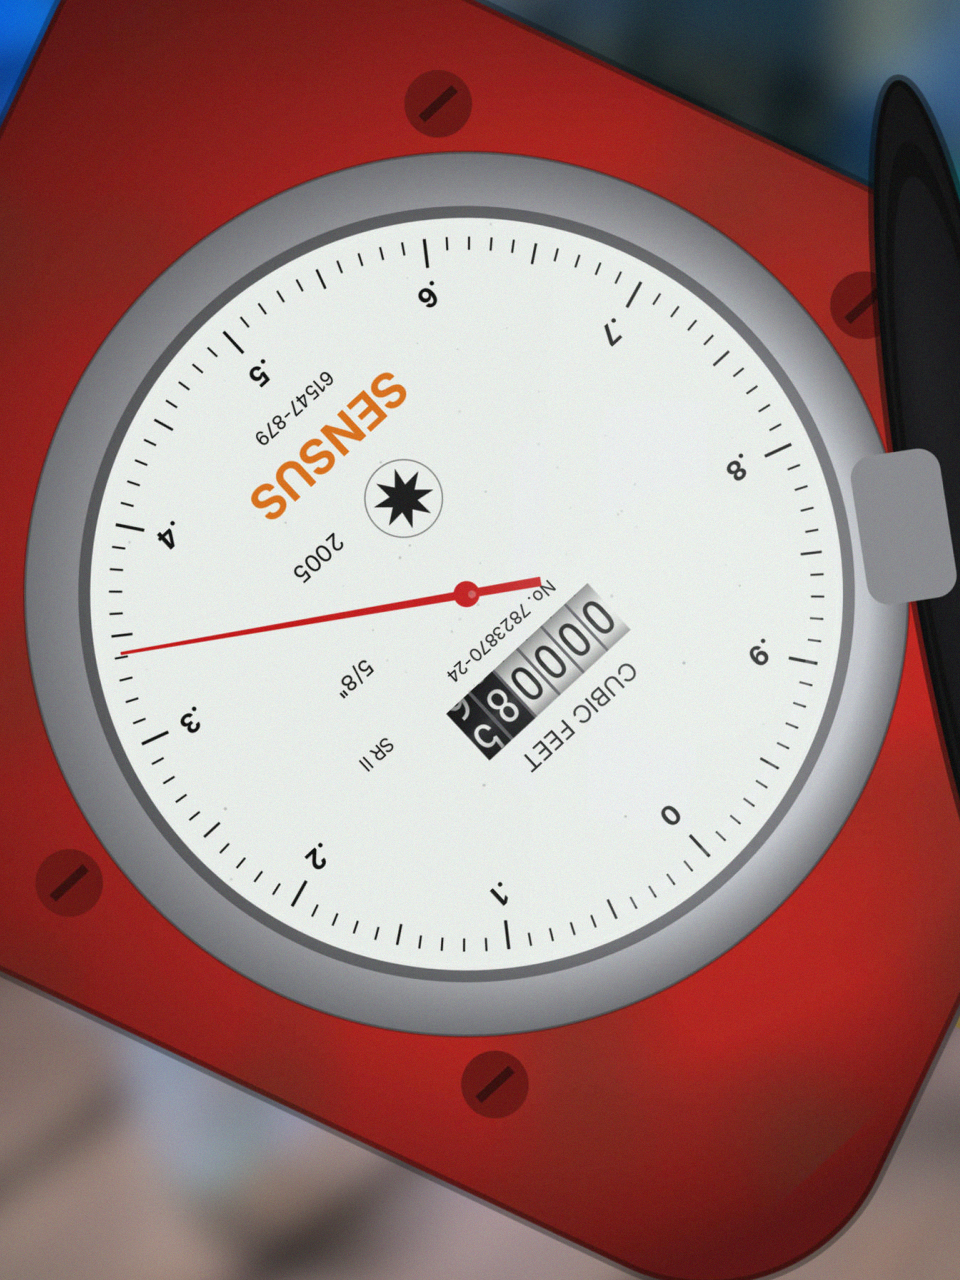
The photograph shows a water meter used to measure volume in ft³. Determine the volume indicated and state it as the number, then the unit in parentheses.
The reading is 85.34 (ft³)
